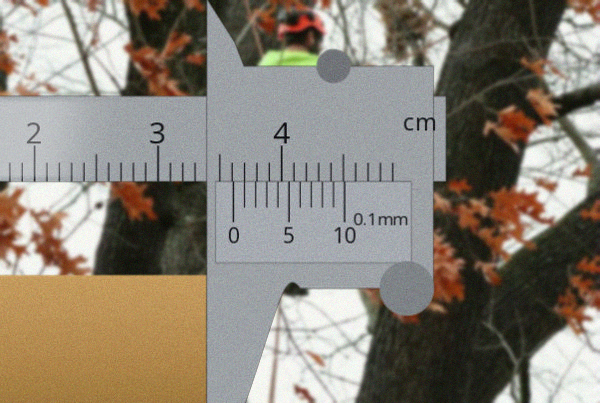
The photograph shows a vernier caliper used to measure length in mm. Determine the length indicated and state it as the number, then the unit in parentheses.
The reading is 36.1 (mm)
